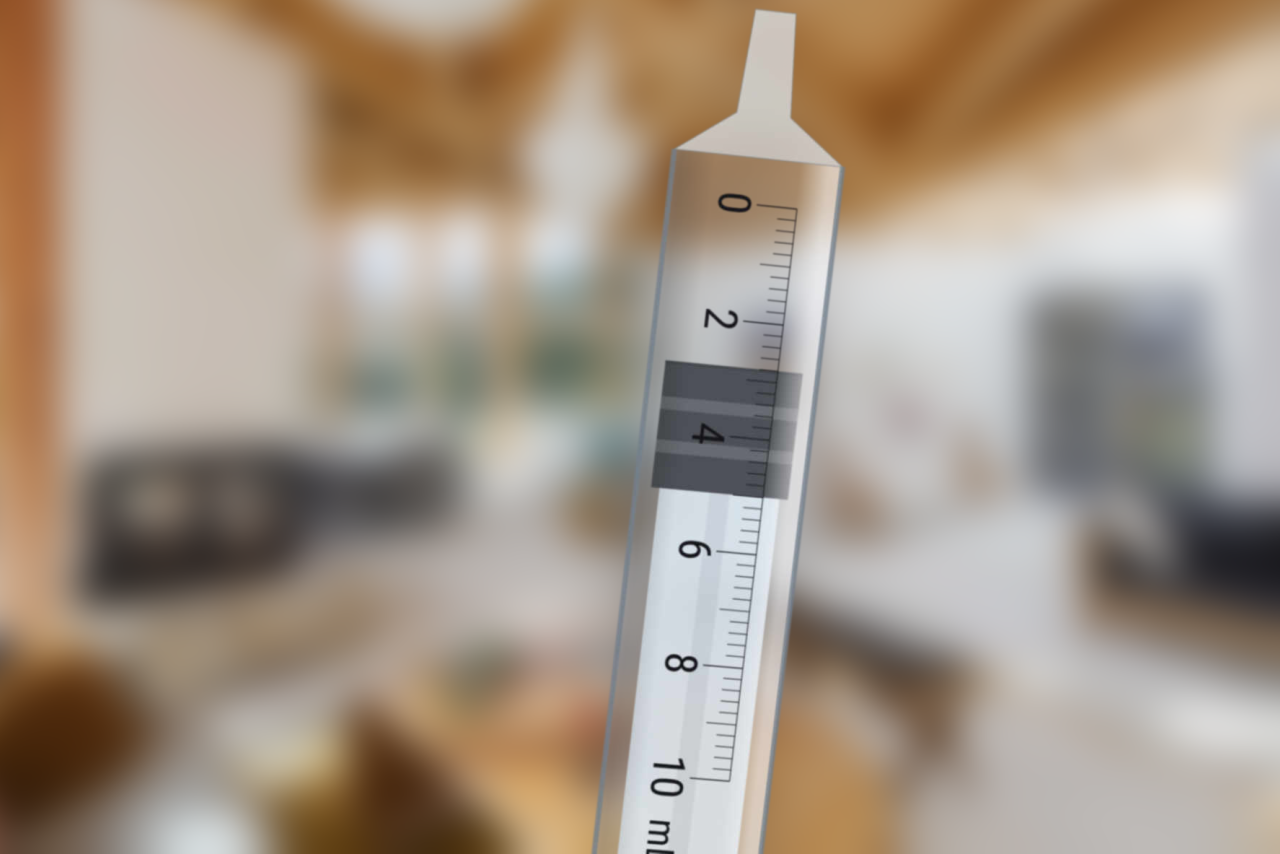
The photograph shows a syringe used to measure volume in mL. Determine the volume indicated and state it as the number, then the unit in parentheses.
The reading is 2.8 (mL)
